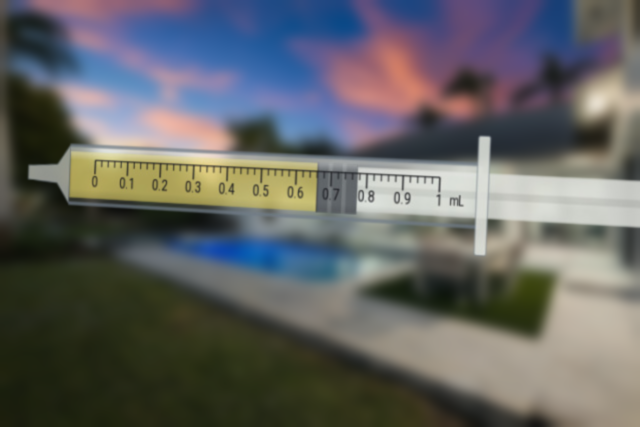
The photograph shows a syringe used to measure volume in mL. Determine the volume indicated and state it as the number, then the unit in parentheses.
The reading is 0.66 (mL)
